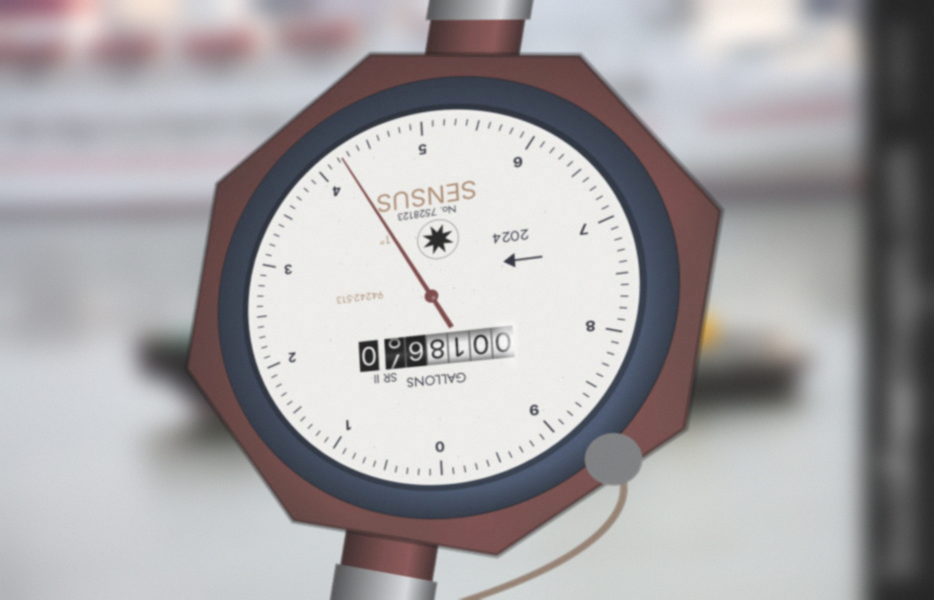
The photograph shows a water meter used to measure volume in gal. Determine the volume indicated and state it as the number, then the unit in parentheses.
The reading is 18674.2 (gal)
